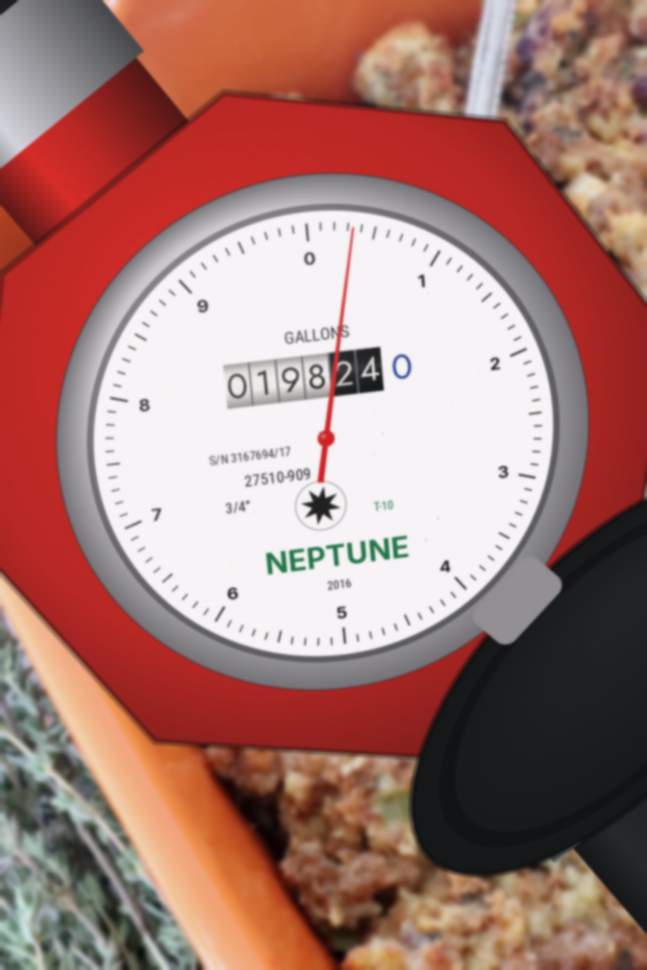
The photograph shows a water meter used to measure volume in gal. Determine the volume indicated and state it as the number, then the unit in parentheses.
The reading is 198240.3 (gal)
